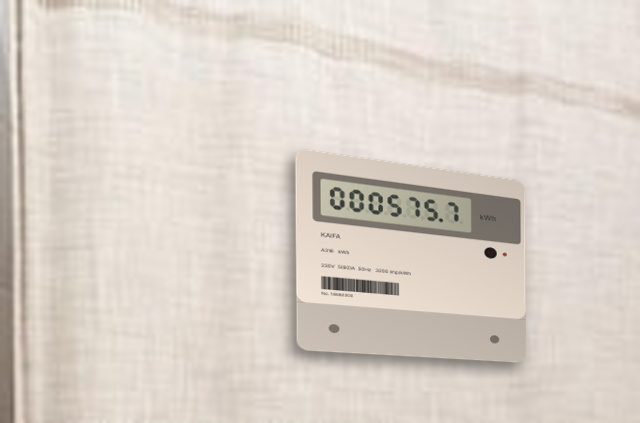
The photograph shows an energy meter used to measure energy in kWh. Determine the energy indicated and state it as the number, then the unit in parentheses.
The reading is 575.7 (kWh)
